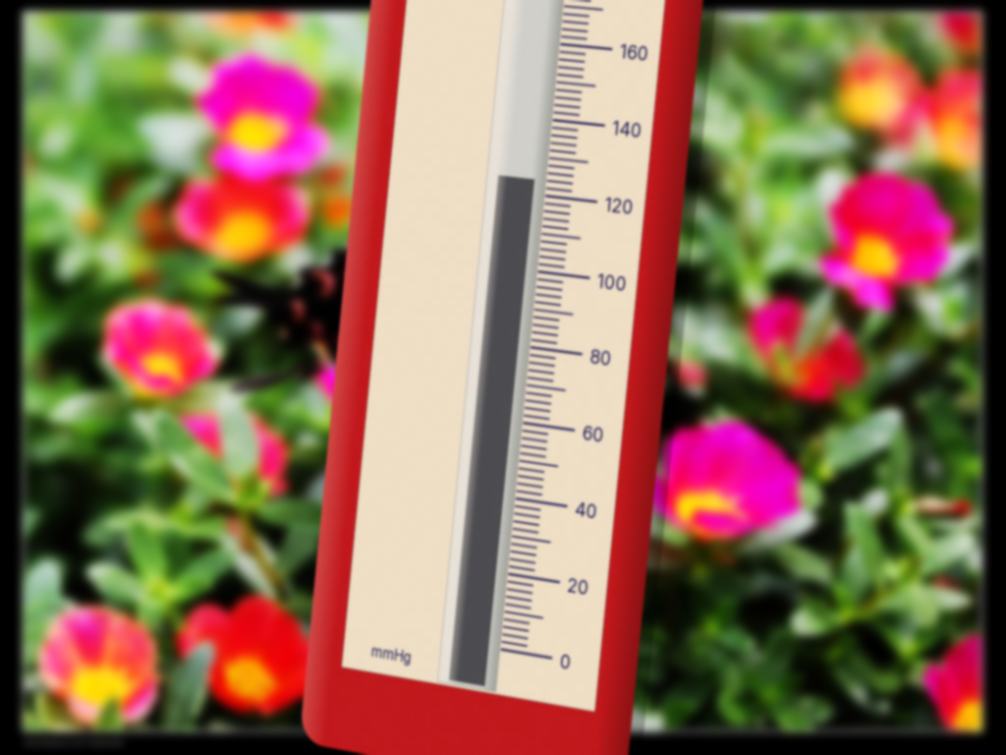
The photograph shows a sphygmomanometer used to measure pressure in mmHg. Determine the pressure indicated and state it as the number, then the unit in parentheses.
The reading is 124 (mmHg)
